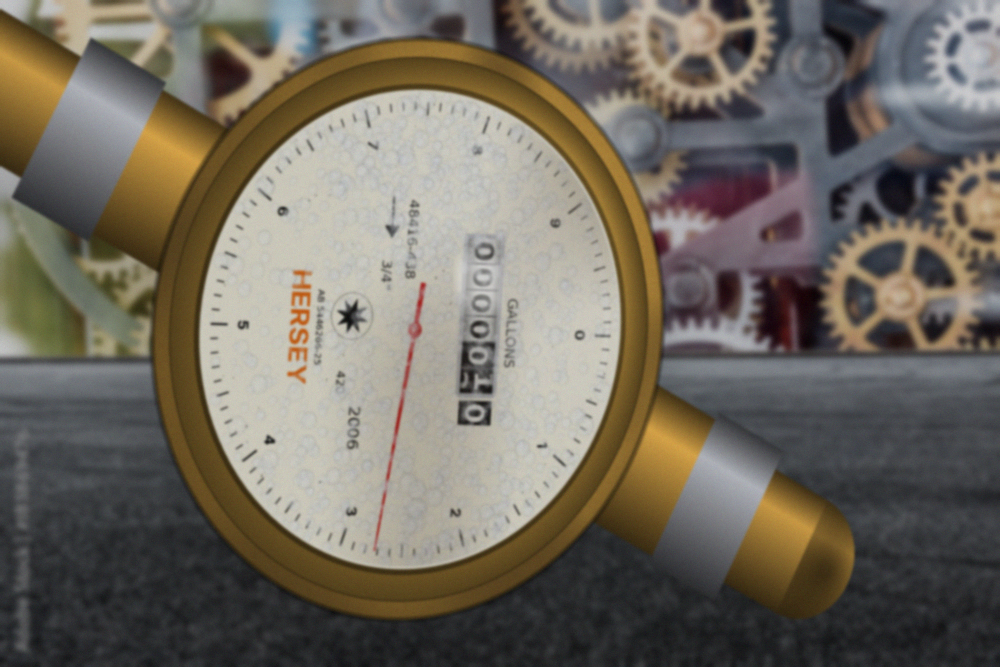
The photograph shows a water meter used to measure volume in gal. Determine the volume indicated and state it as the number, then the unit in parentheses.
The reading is 12.7 (gal)
